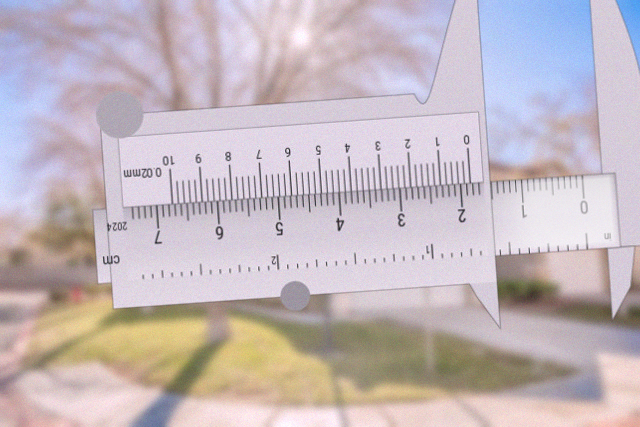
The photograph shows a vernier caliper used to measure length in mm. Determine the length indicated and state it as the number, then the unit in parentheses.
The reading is 18.4 (mm)
